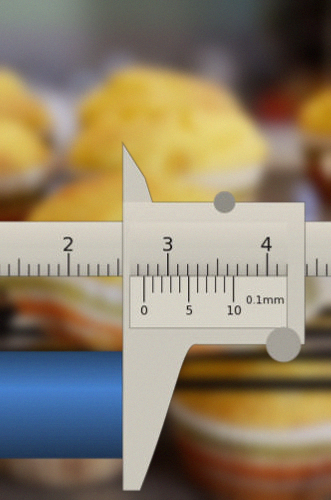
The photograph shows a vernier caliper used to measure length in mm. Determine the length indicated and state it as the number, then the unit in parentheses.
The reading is 27.6 (mm)
